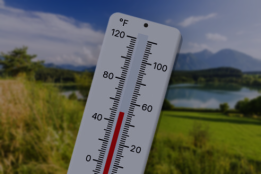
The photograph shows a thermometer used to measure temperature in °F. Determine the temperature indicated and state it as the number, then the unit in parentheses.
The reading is 50 (°F)
